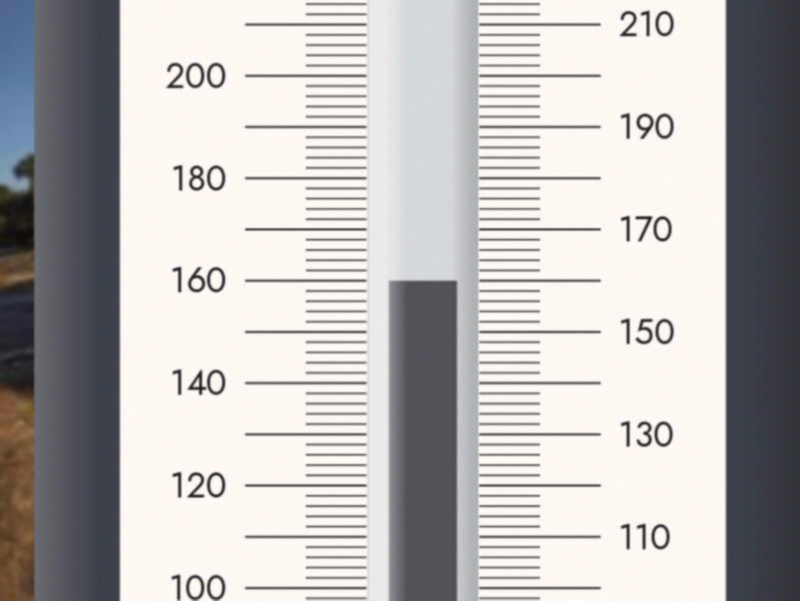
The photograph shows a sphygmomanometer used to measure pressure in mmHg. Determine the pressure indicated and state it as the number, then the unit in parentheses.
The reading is 160 (mmHg)
